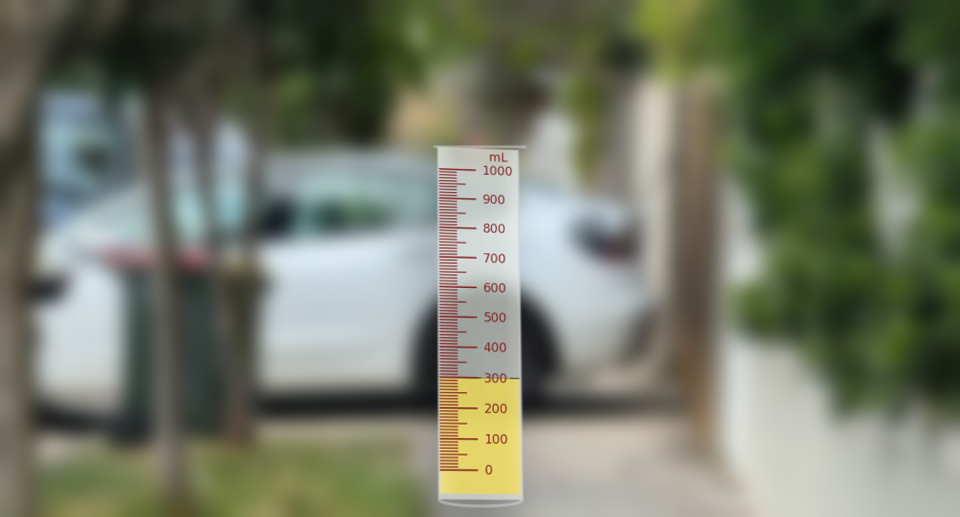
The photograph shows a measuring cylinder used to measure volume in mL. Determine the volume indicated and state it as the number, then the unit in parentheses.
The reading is 300 (mL)
